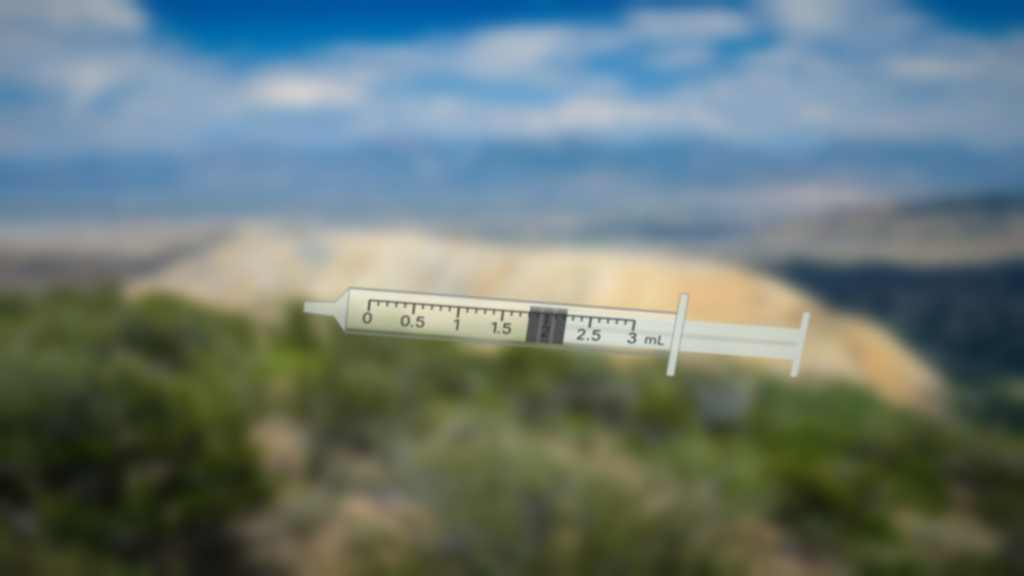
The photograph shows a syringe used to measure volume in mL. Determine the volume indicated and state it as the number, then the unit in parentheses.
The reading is 1.8 (mL)
